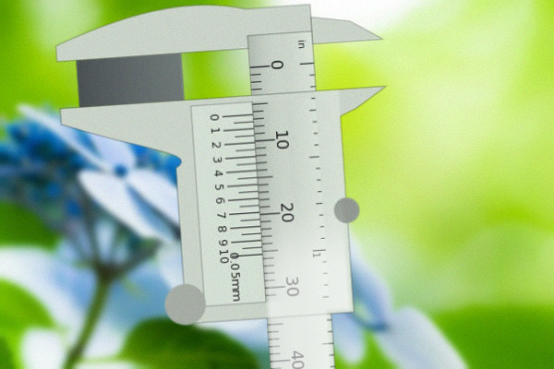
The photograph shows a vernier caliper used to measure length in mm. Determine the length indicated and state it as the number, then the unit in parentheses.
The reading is 6.4 (mm)
